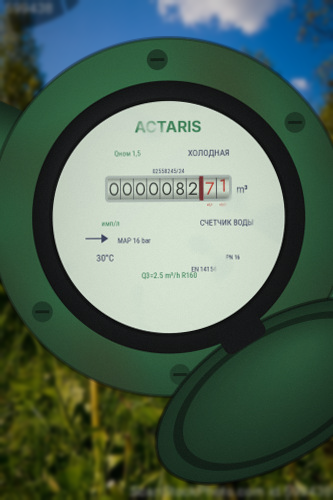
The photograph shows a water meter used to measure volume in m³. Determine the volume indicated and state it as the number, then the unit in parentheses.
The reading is 82.71 (m³)
